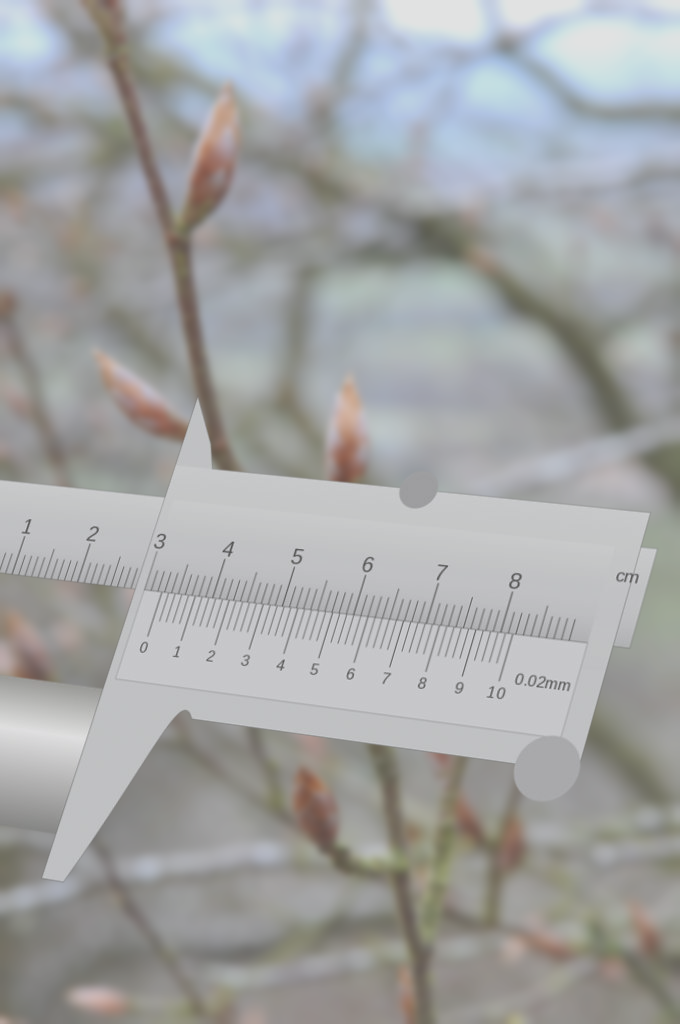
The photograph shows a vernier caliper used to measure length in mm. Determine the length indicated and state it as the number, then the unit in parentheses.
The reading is 32.6 (mm)
